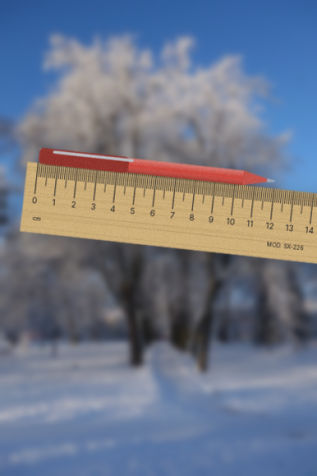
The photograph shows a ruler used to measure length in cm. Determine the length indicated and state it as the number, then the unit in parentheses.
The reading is 12 (cm)
